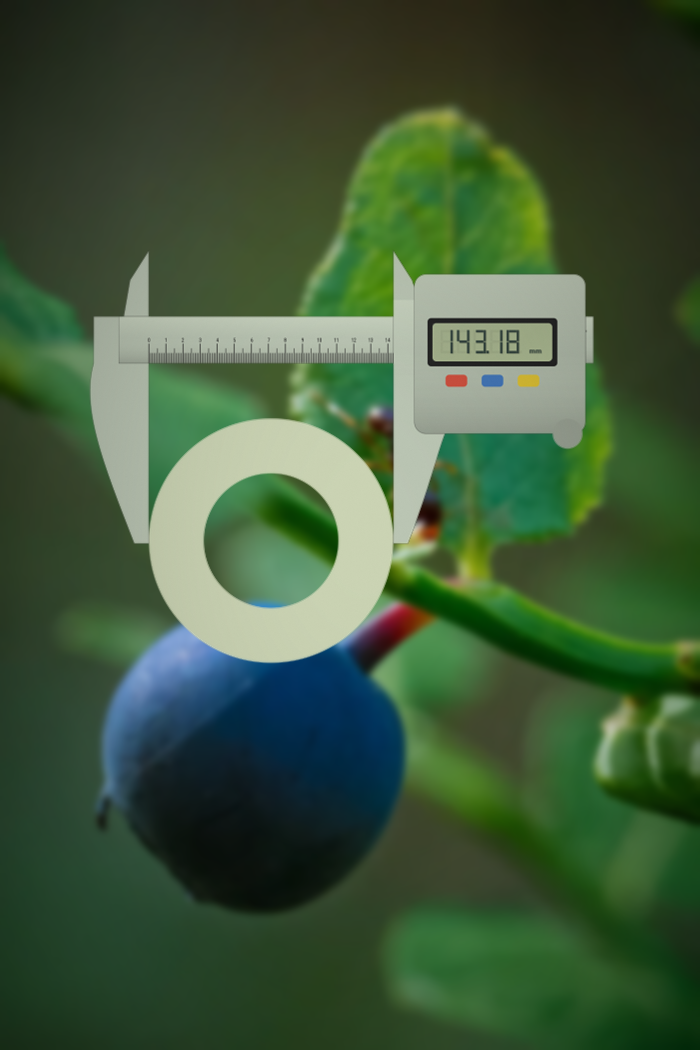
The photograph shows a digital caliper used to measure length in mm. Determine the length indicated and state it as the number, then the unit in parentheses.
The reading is 143.18 (mm)
